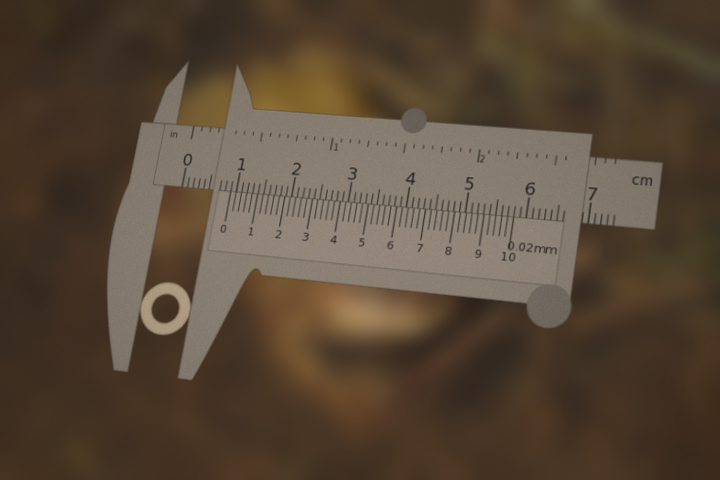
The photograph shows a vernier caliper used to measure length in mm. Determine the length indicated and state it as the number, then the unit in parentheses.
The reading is 9.0 (mm)
